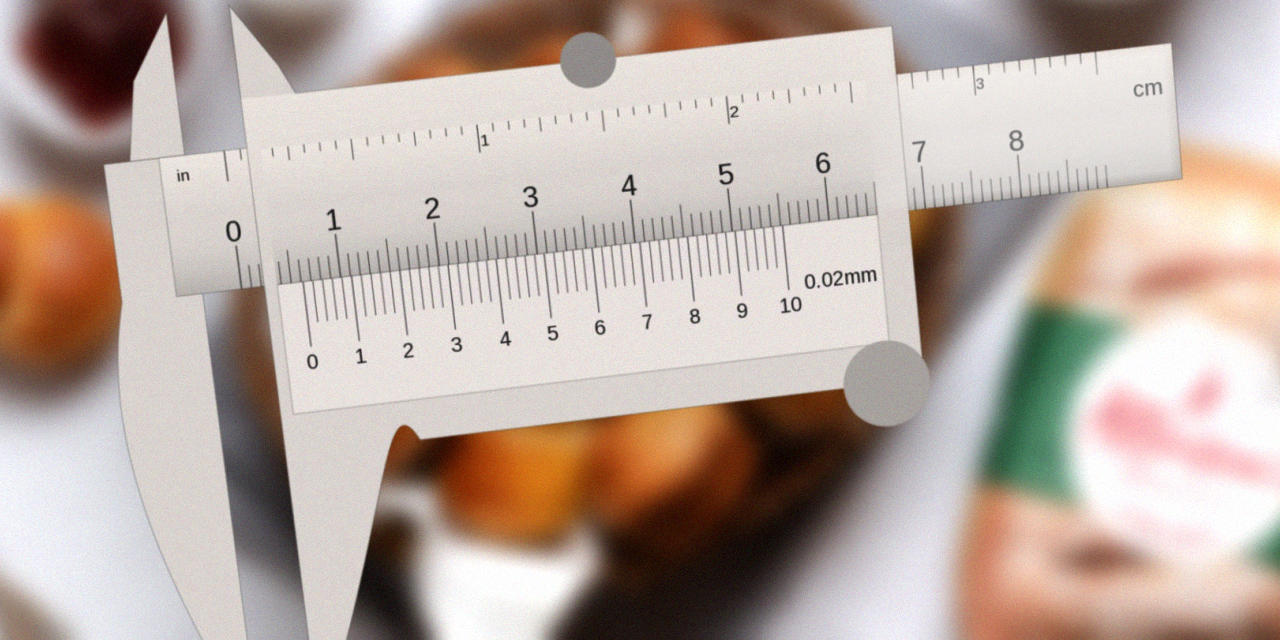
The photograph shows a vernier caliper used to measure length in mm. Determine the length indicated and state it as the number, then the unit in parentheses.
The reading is 6.2 (mm)
